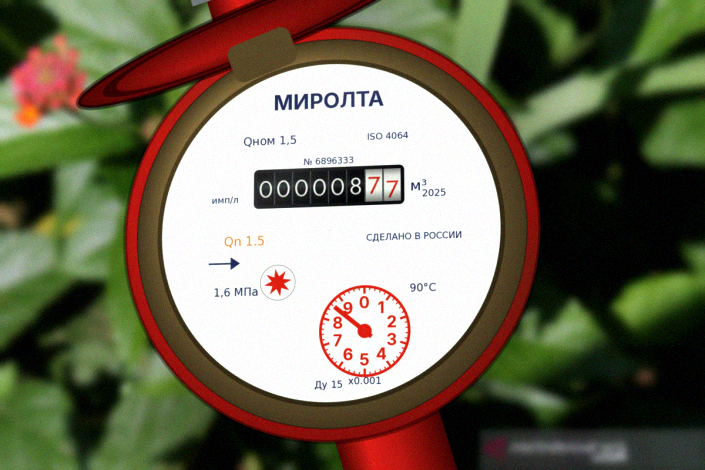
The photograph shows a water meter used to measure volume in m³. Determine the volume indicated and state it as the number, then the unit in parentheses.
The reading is 8.768 (m³)
